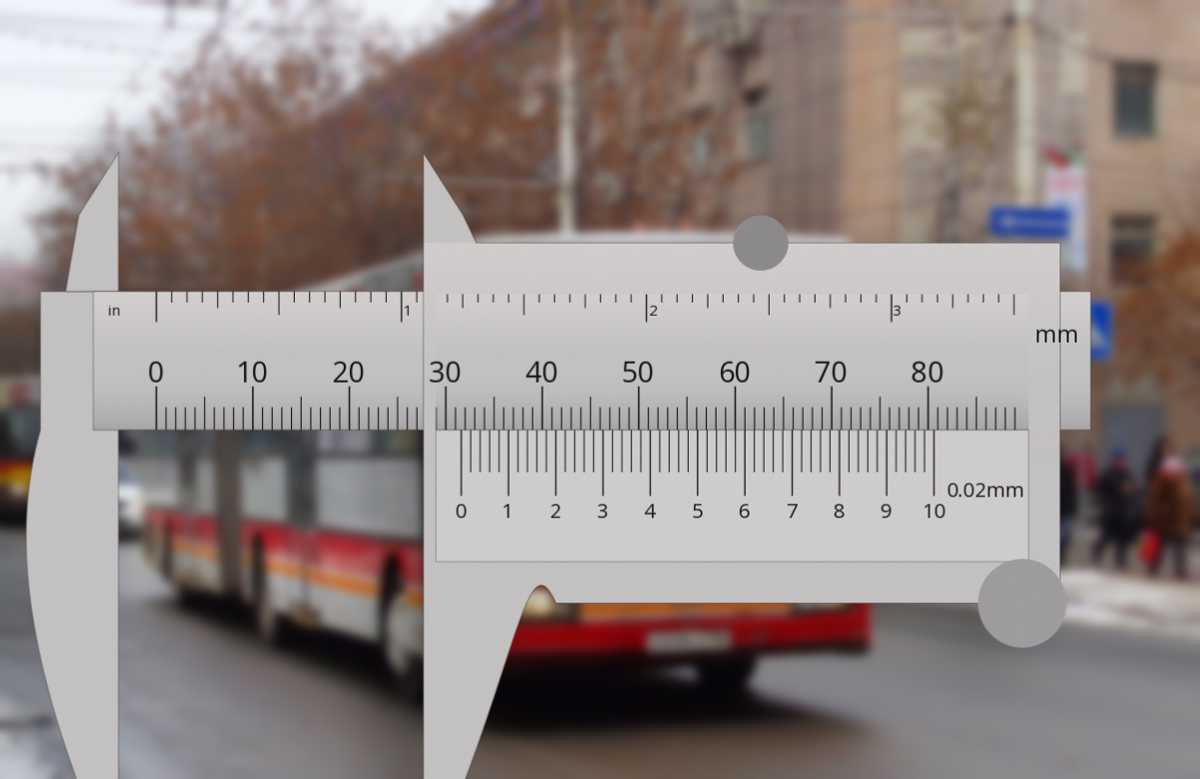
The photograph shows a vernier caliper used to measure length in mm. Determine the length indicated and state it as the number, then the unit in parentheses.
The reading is 31.6 (mm)
